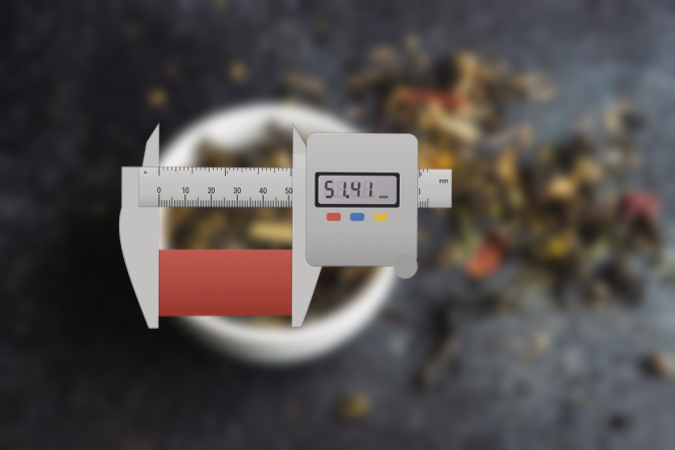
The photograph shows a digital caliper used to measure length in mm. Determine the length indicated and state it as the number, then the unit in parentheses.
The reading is 51.41 (mm)
